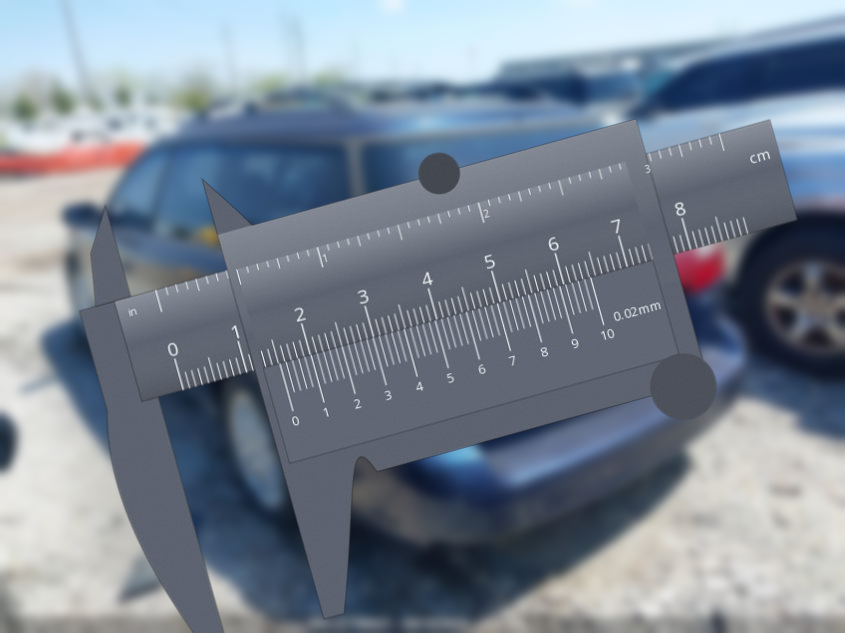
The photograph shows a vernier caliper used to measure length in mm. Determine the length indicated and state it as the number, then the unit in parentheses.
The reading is 15.2 (mm)
